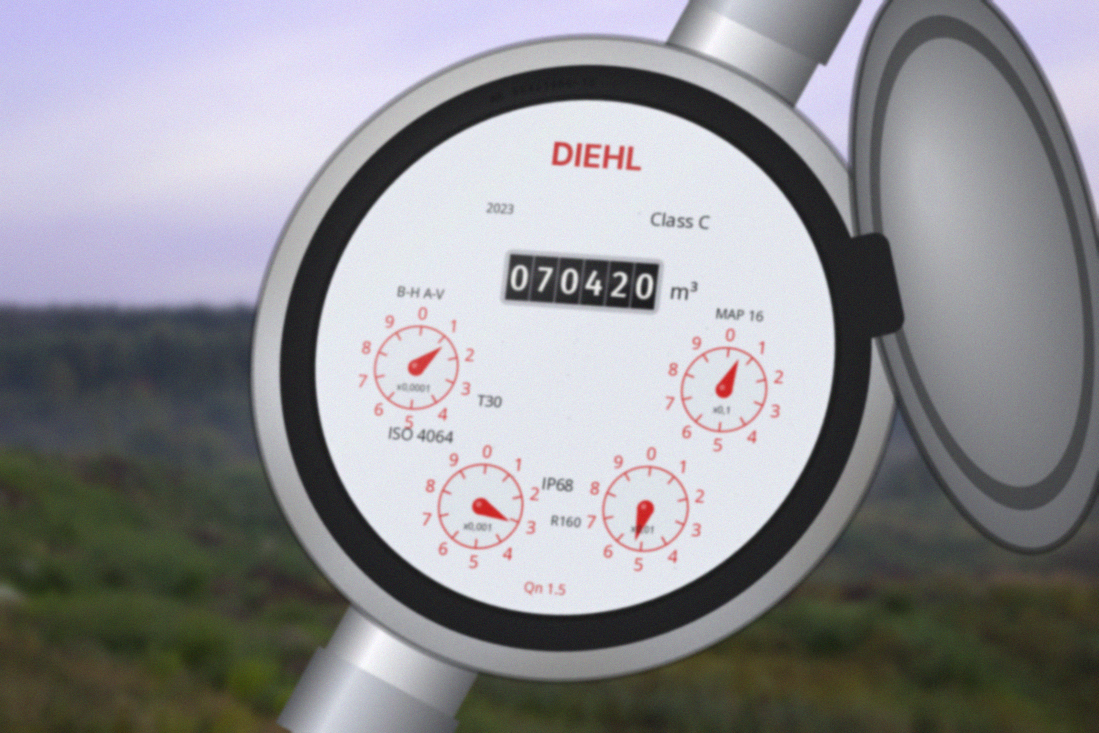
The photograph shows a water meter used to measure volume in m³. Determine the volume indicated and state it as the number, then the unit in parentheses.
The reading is 70420.0531 (m³)
